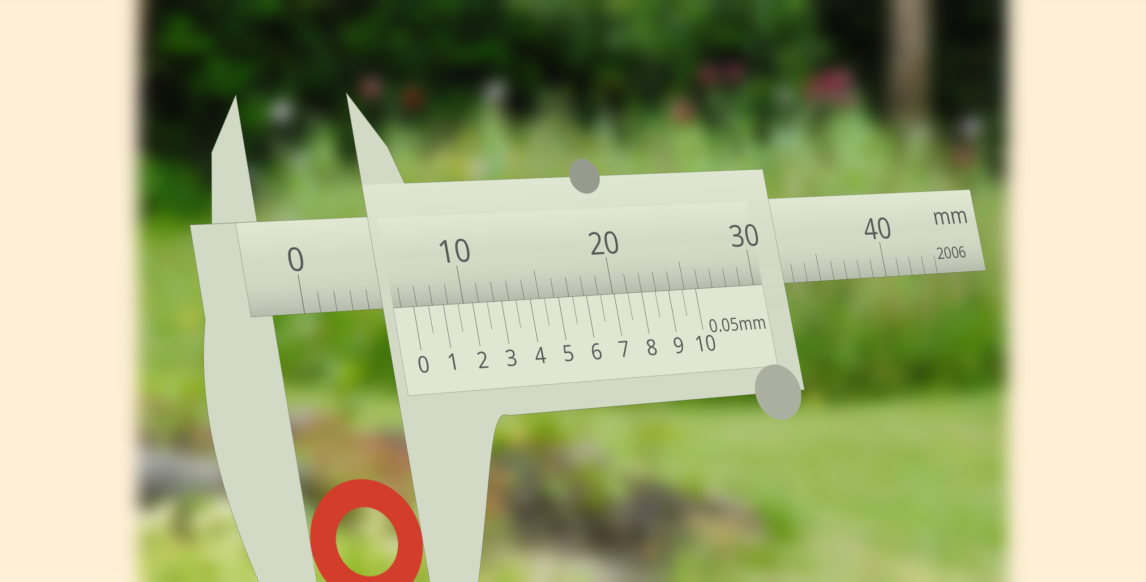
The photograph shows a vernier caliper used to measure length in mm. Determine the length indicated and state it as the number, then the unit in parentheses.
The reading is 6.8 (mm)
